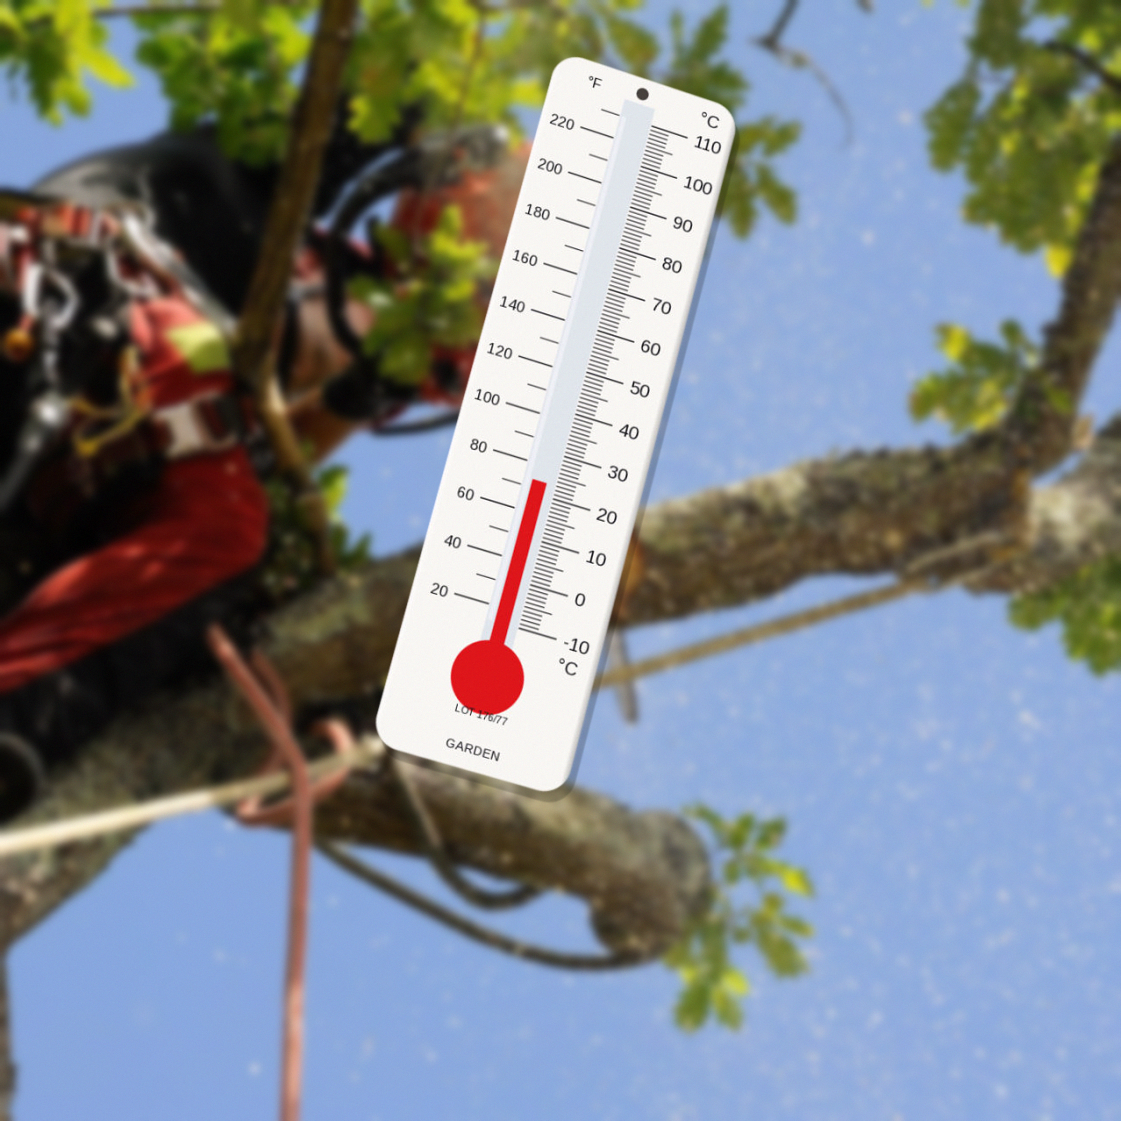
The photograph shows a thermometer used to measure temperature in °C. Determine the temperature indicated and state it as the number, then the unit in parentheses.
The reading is 23 (°C)
